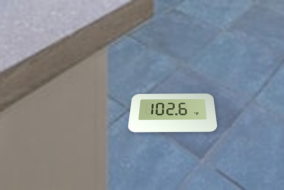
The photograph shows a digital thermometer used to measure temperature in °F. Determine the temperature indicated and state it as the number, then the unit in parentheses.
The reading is 102.6 (°F)
